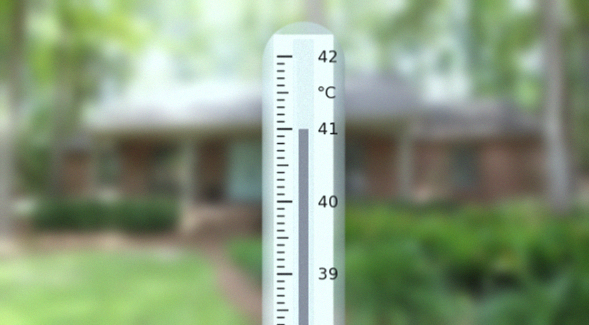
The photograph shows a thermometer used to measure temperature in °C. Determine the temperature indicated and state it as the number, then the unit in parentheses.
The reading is 41 (°C)
